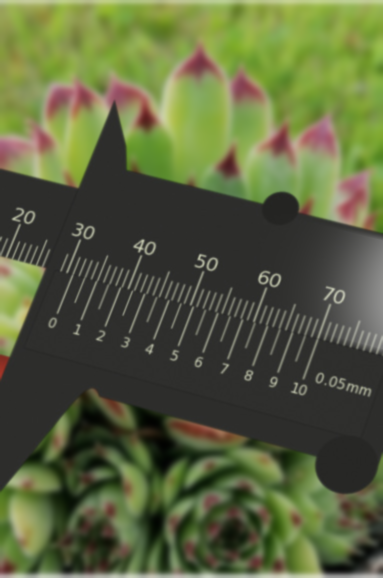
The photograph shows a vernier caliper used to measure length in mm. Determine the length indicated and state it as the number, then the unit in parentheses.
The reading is 31.0 (mm)
